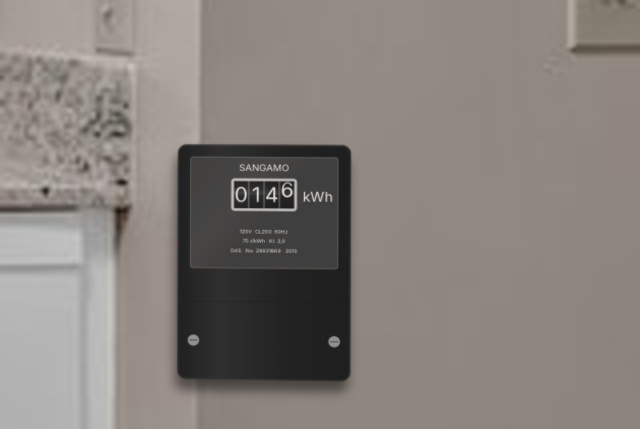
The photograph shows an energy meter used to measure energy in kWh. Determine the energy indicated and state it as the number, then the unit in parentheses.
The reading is 146 (kWh)
